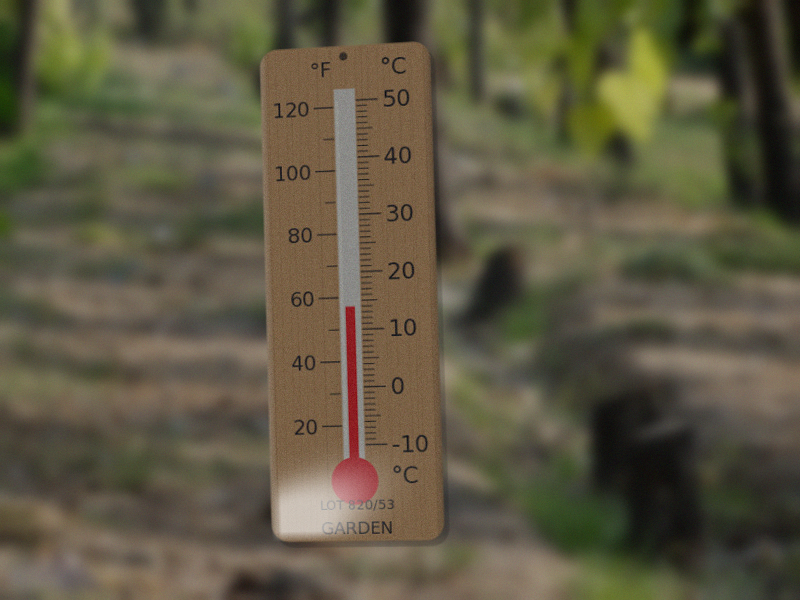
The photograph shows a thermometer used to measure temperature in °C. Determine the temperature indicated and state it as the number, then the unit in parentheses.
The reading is 14 (°C)
